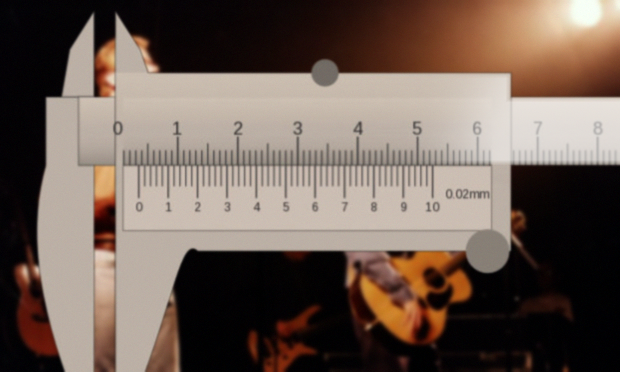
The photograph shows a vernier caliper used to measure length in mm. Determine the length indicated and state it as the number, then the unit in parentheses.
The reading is 3.5 (mm)
